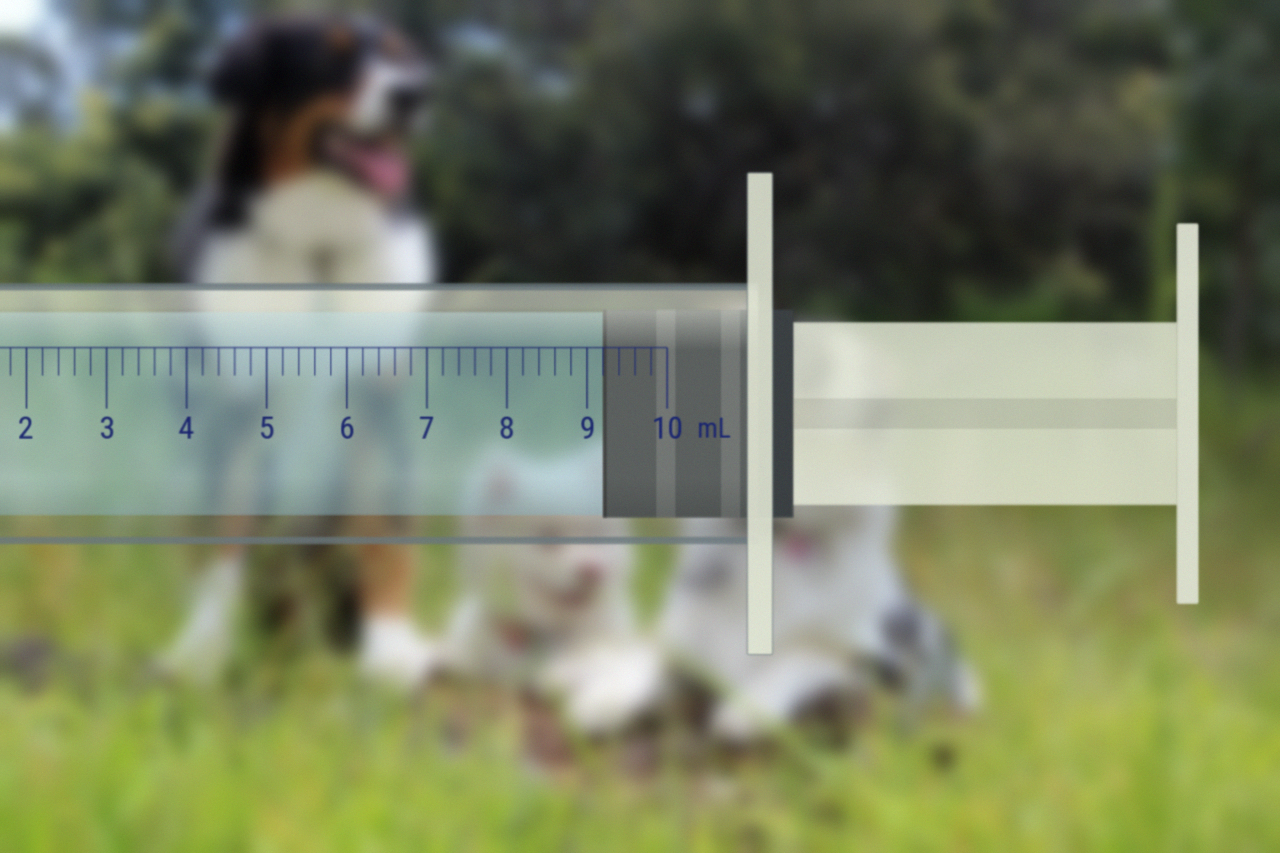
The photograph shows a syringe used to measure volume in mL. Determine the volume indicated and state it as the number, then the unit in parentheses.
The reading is 9.2 (mL)
